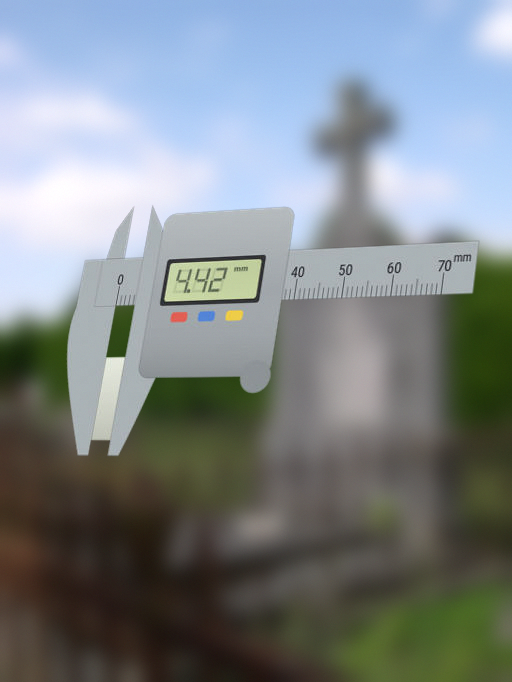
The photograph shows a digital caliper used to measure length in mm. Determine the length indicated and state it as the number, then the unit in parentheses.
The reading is 4.42 (mm)
